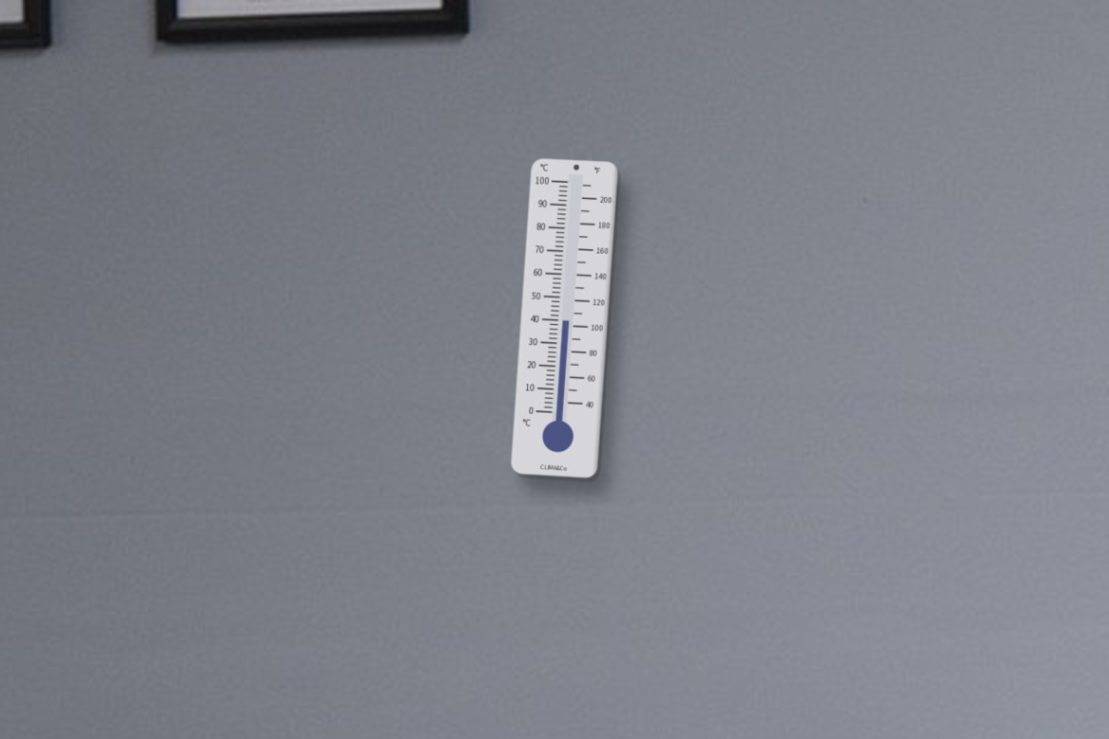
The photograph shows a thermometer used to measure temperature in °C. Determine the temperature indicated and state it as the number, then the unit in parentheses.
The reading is 40 (°C)
